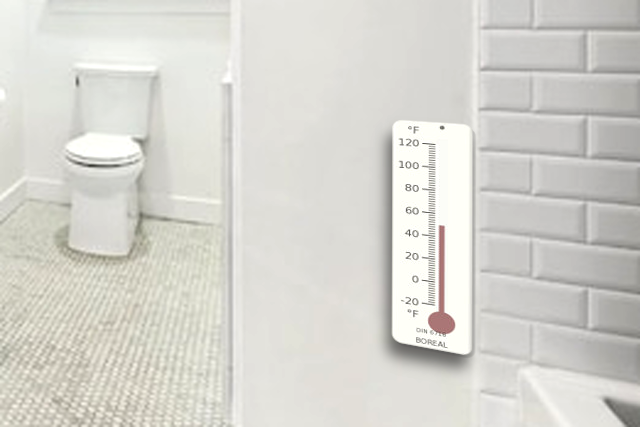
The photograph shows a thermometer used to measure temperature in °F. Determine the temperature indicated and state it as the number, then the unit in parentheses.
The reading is 50 (°F)
